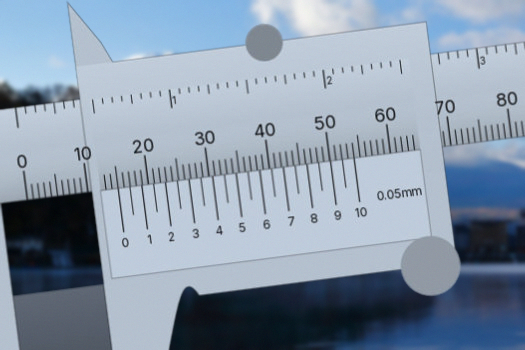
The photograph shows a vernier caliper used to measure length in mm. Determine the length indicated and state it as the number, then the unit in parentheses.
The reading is 15.0 (mm)
